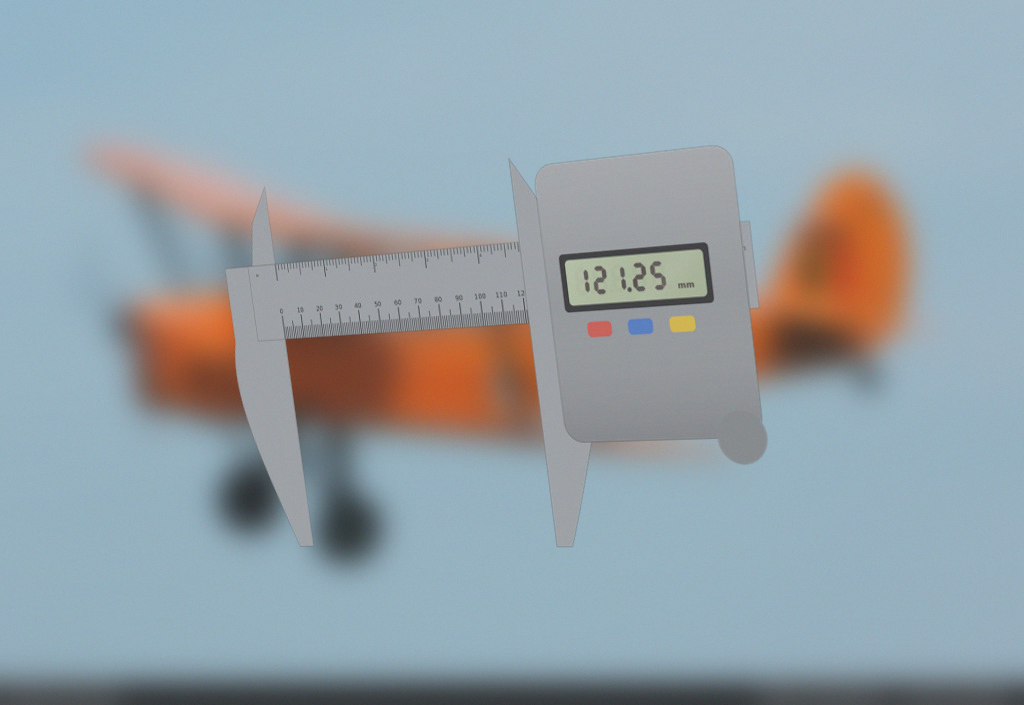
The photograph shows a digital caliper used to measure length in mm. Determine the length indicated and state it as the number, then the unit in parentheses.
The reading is 121.25 (mm)
